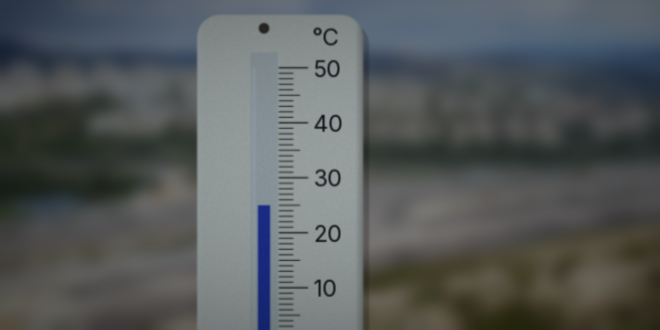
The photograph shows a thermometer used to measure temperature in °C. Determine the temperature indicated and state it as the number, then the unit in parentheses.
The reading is 25 (°C)
